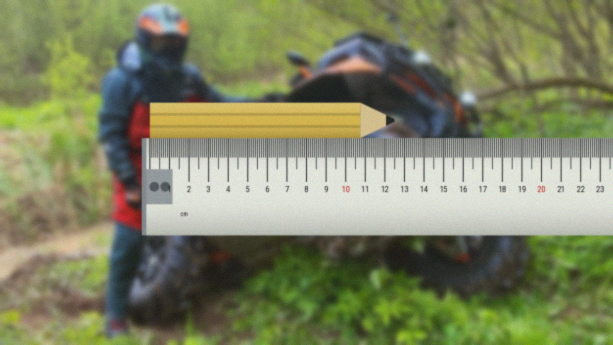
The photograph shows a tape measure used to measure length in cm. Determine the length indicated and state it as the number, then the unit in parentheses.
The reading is 12.5 (cm)
